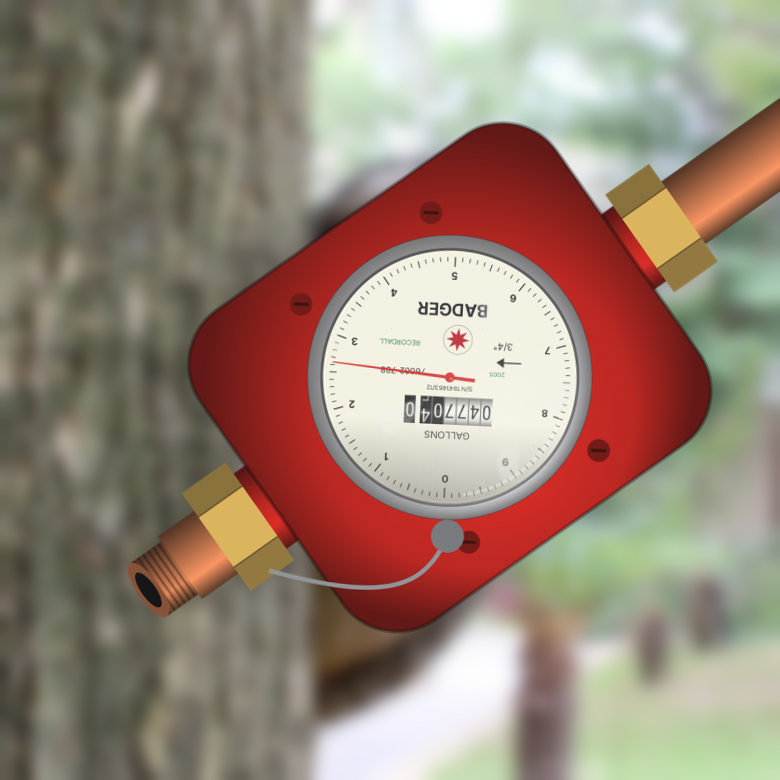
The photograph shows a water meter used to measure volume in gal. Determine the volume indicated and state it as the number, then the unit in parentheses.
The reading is 477042.6 (gal)
